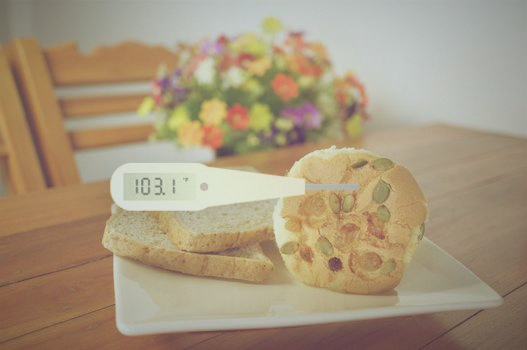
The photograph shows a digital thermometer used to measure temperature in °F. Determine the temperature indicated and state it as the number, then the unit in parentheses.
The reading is 103.1 (°F)
